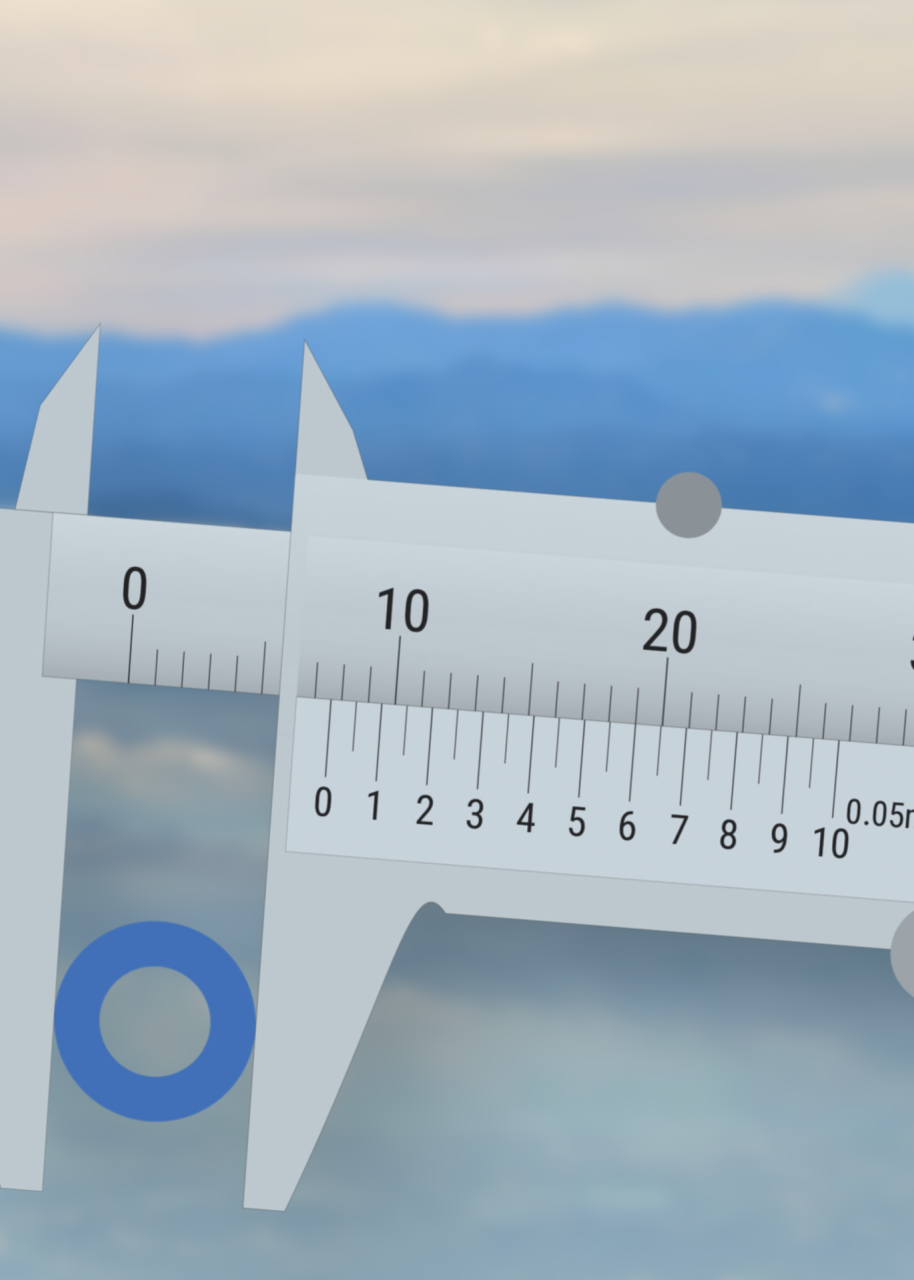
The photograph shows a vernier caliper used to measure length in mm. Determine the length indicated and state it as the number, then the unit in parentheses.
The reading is 7.60 (mm)
